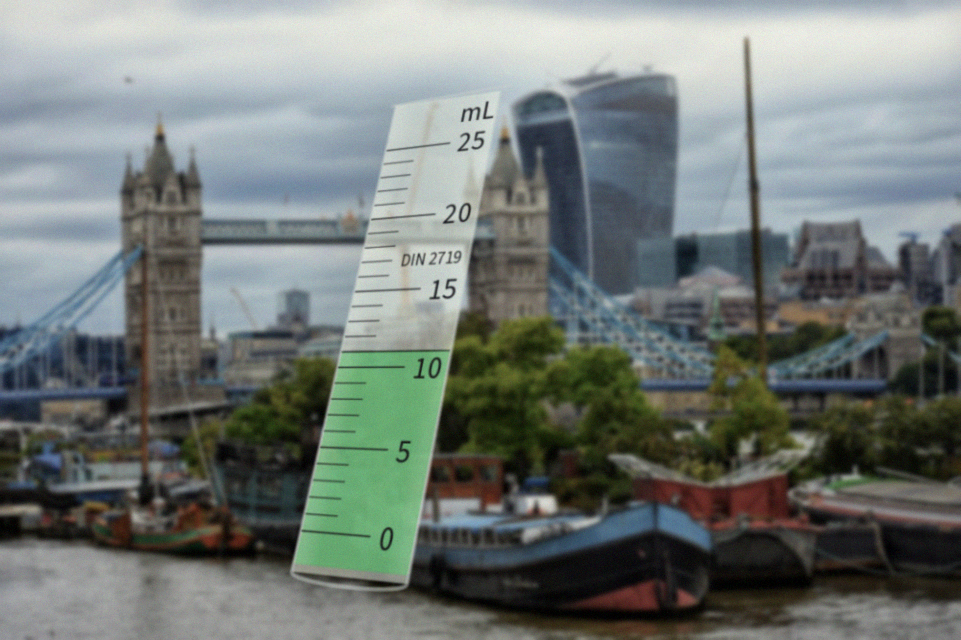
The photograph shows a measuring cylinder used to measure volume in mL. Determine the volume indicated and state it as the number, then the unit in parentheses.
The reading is 11 (mL)
